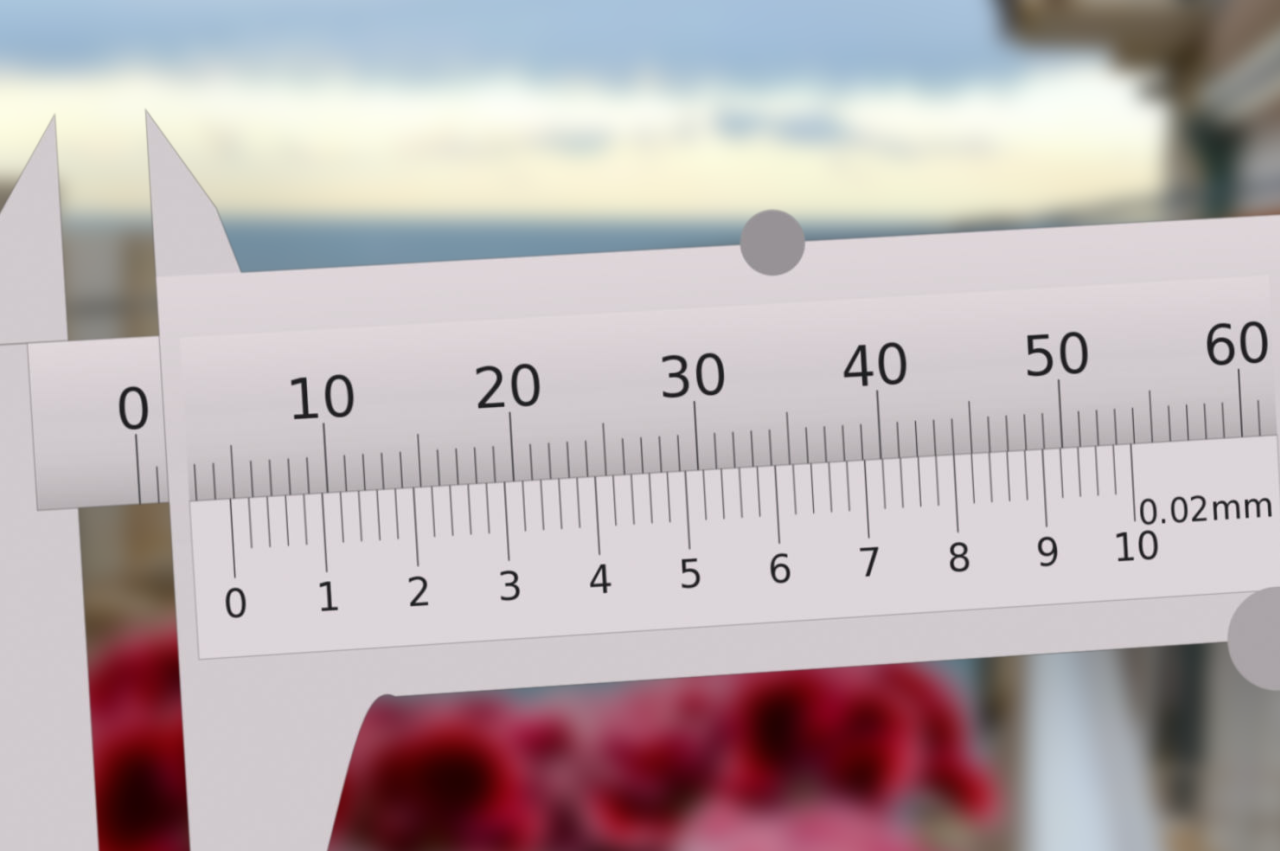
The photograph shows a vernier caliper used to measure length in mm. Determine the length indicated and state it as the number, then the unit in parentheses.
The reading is 4.8 (mm)
